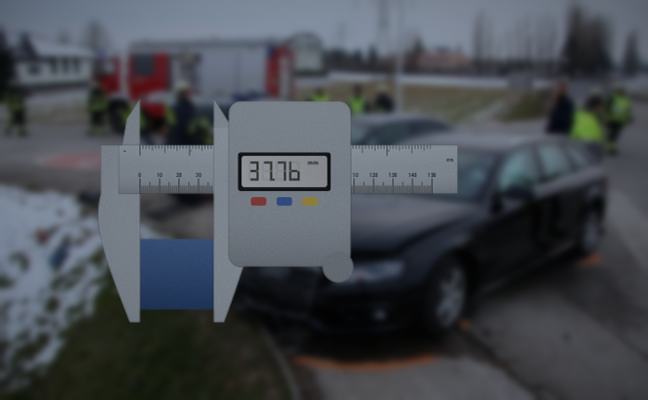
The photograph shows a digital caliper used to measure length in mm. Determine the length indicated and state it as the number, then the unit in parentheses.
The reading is 37.76 (mm)
